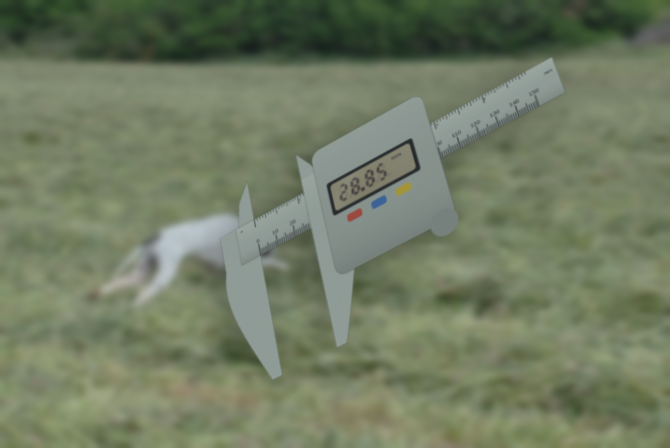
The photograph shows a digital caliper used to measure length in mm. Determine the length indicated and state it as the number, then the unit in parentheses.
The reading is 28.85 (mm)
